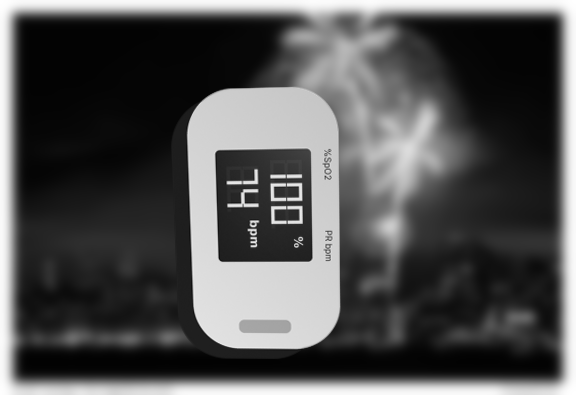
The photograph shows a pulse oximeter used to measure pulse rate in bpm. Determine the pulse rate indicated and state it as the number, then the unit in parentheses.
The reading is 74 (bpm)
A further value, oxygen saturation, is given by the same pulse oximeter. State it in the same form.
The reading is 100 (%)
